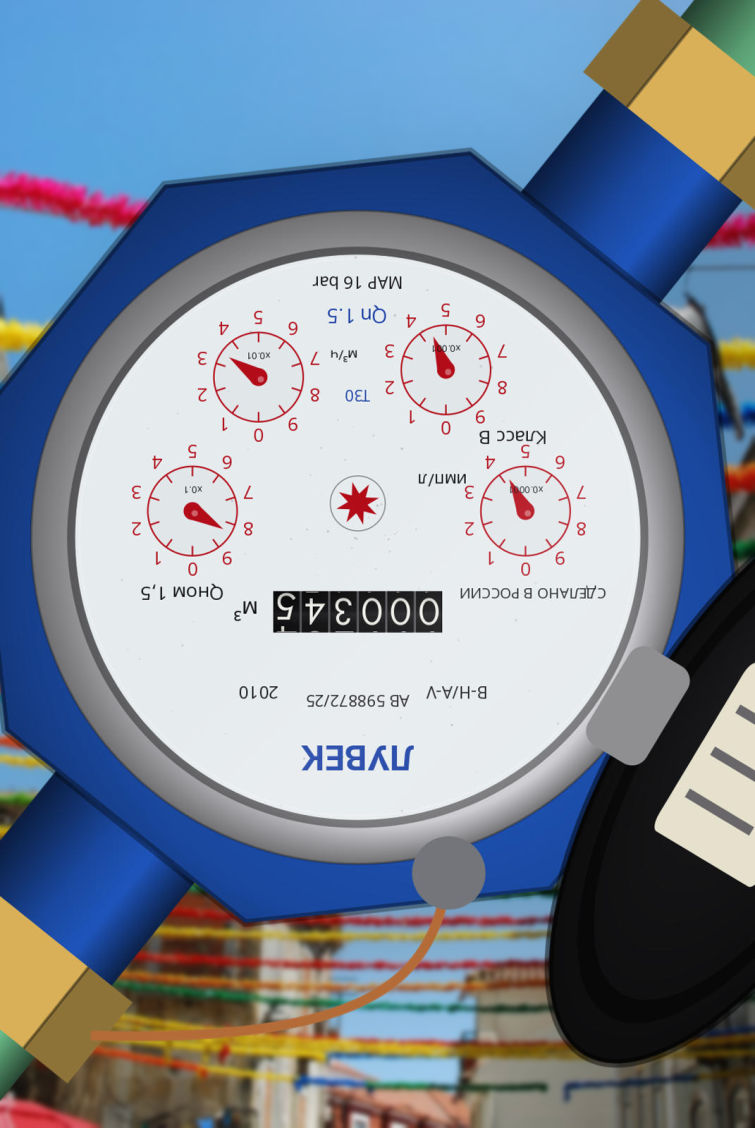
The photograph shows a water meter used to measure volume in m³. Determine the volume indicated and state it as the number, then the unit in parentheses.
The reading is 344.8344 (m³)
